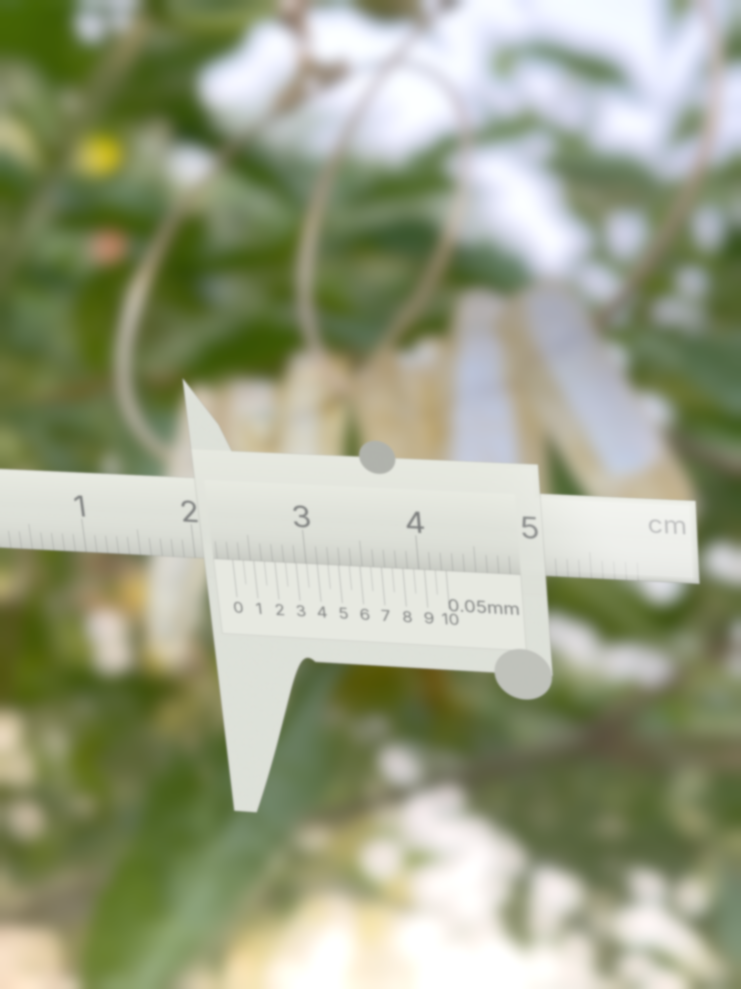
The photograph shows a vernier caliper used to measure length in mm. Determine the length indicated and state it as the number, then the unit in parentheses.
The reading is 23.4 (mm)
